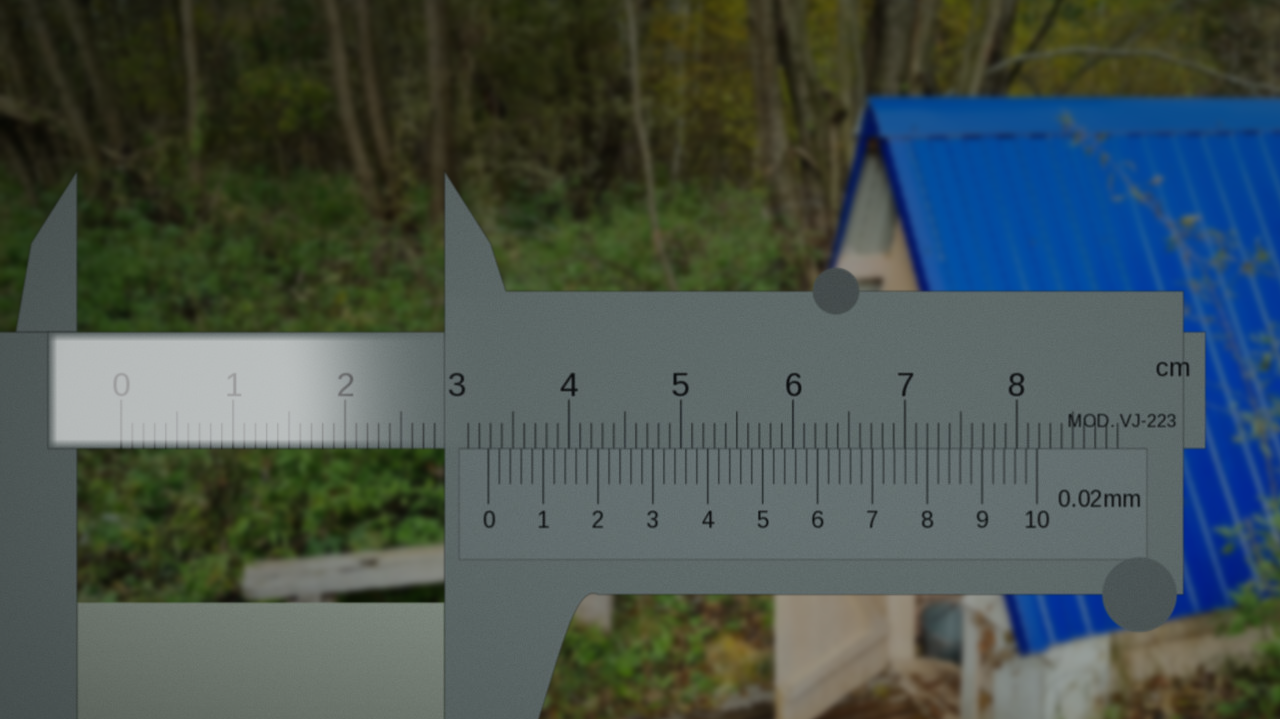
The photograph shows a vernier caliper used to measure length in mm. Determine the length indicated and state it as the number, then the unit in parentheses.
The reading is 32.8 (mm)
